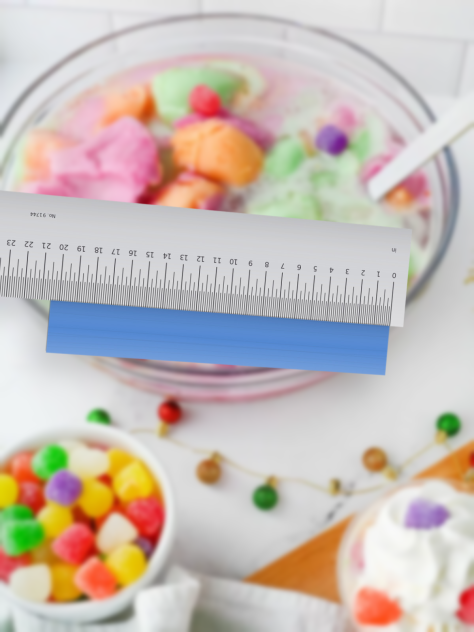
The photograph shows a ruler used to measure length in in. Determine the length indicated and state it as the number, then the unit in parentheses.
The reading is 20.5 (in)
